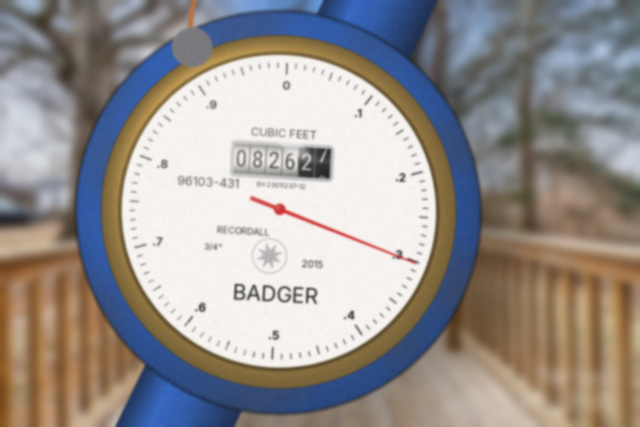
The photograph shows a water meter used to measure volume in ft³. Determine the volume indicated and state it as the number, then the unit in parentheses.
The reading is 82627.30 (ft³)
